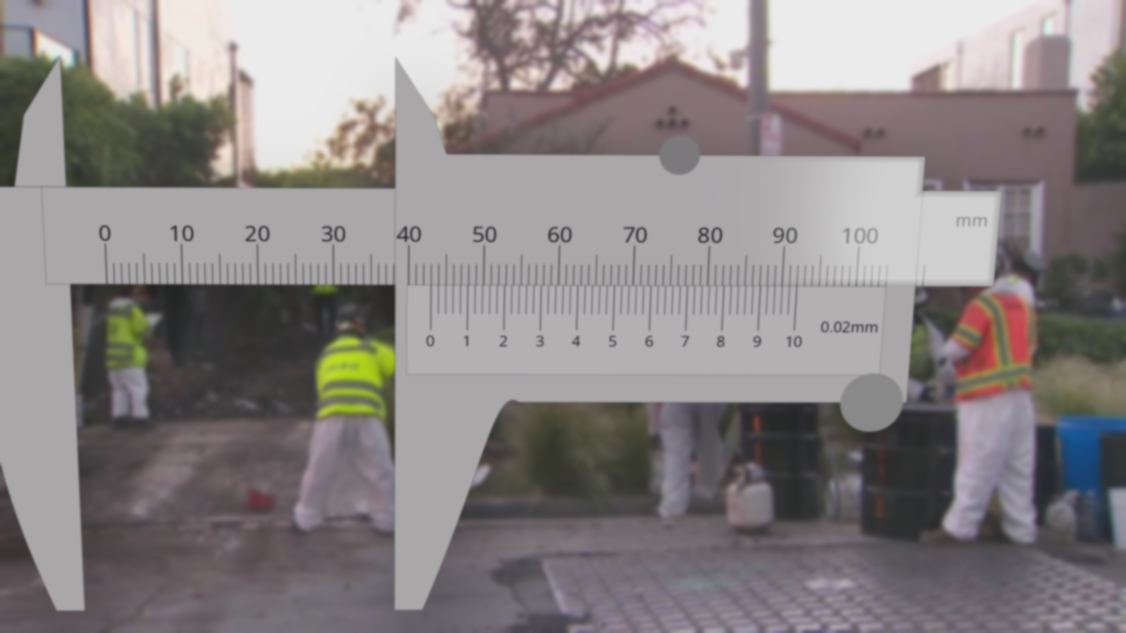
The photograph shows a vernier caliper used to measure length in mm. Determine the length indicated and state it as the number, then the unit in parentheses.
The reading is 43.0 (mm)
